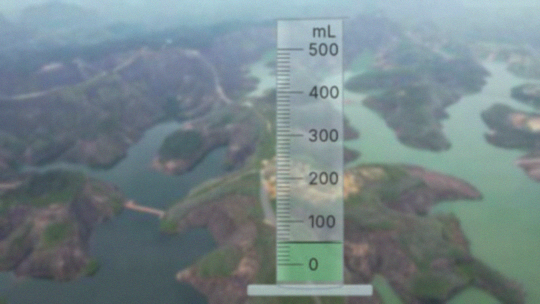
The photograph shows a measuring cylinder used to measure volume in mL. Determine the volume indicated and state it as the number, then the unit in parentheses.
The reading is 50 (mL)
